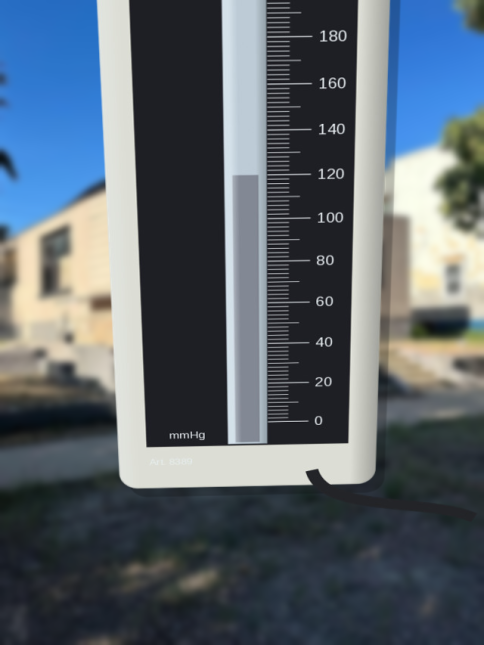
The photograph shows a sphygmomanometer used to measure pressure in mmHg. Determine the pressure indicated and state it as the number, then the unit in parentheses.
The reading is 120 (mmHg)
